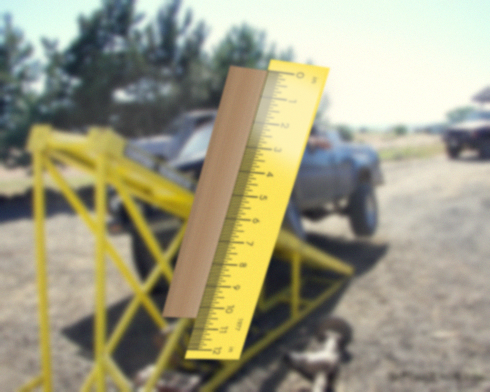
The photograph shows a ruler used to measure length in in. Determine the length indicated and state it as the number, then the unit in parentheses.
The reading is 10.5 (in)
